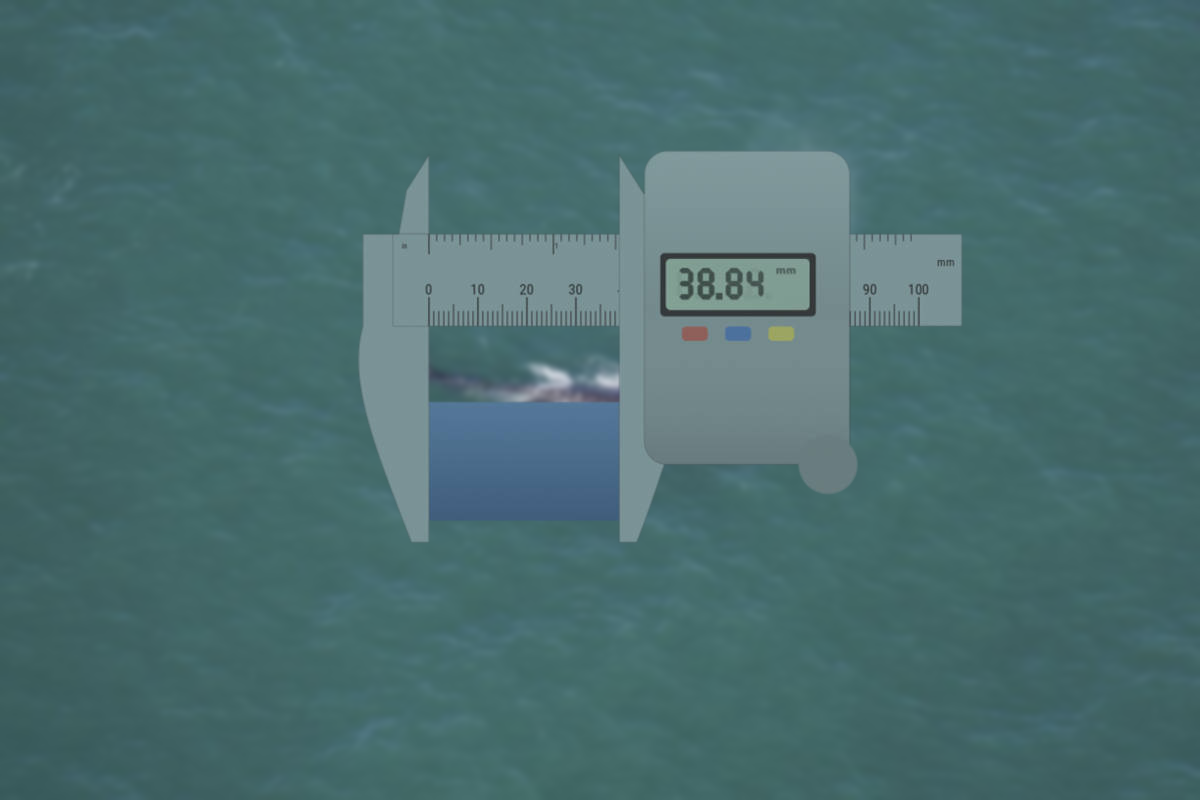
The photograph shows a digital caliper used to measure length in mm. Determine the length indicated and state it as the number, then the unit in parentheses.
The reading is 38.84 (mm)
